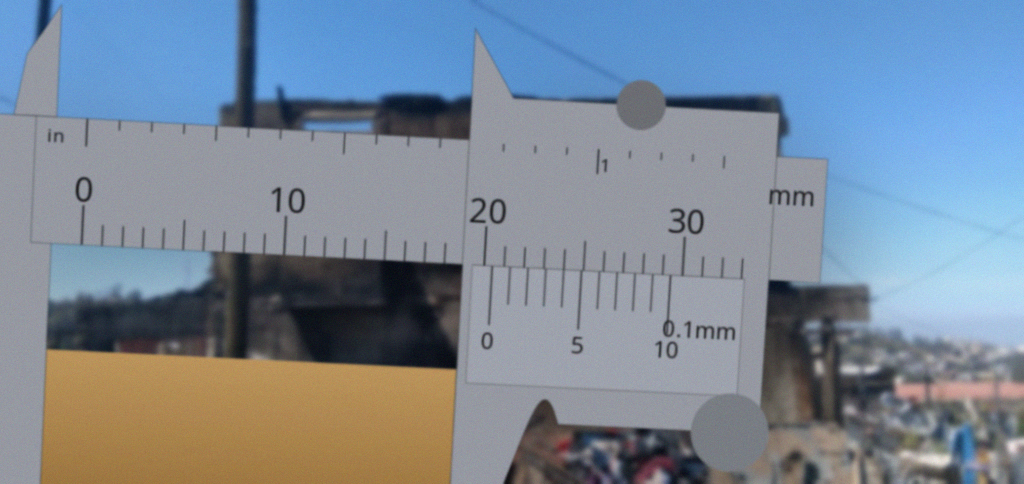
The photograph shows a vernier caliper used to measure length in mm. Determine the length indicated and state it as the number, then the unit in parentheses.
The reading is 20.4 (mm)
